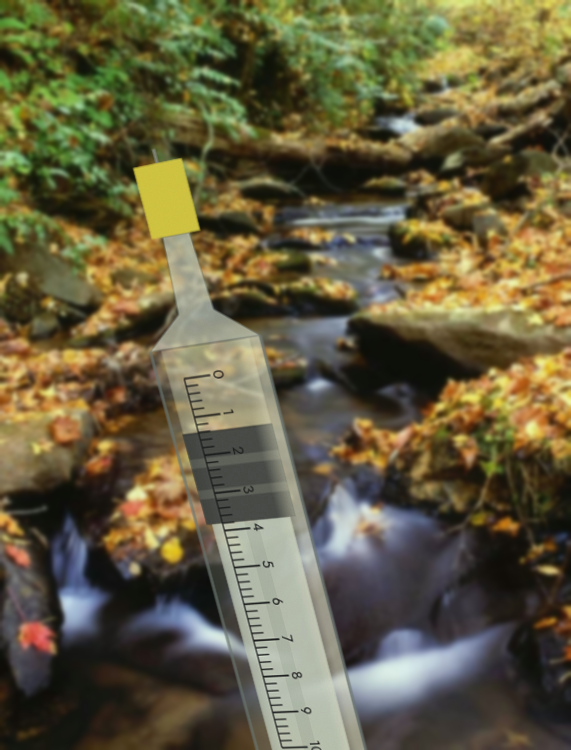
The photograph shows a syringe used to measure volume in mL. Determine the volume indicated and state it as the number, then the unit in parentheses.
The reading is 1.4 (mL)
